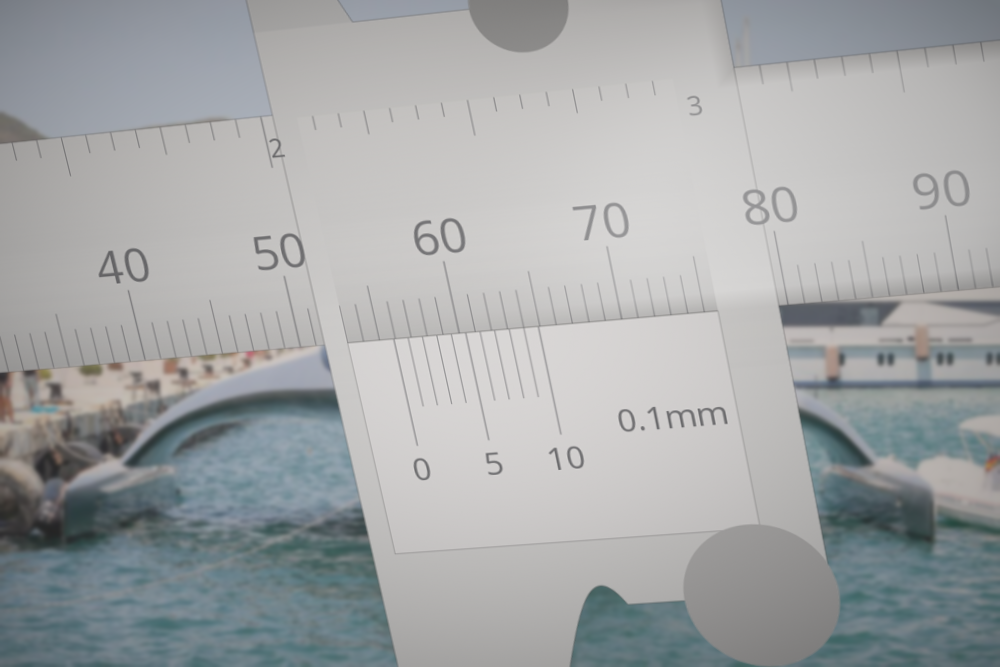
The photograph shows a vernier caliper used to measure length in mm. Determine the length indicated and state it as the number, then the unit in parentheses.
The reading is 55.9 (mm)
